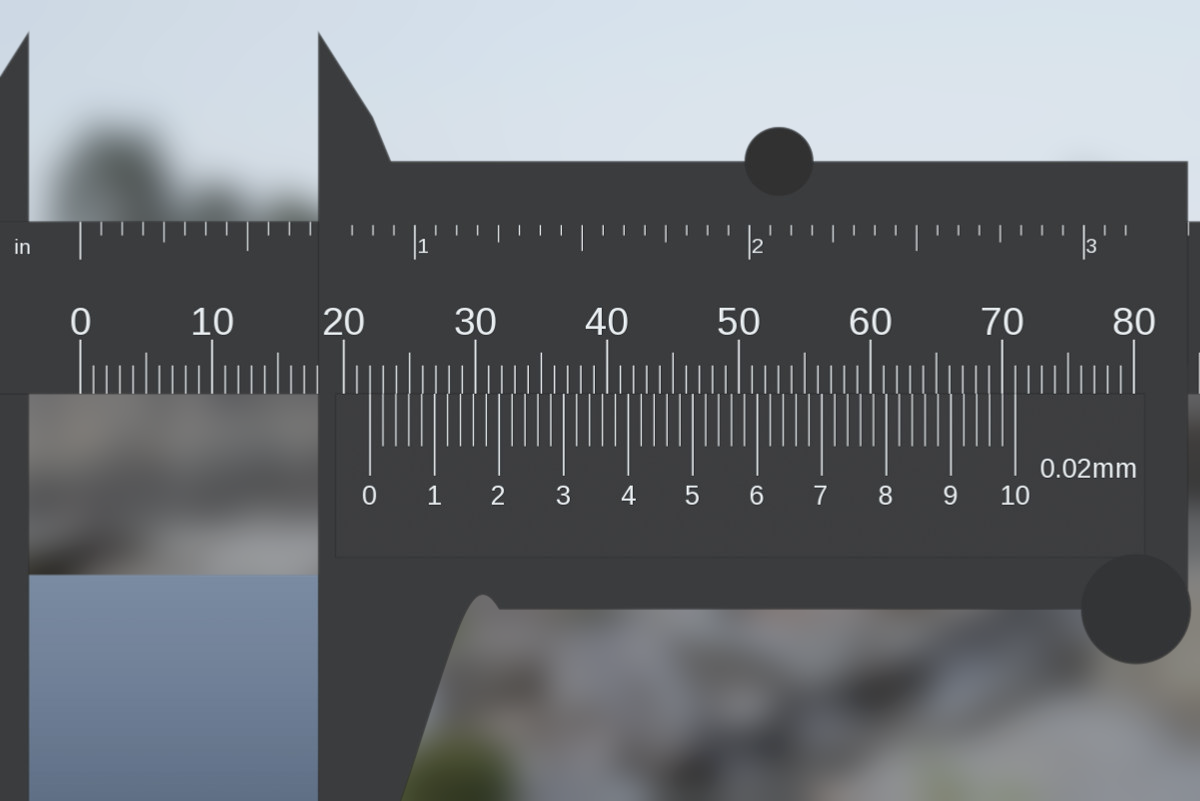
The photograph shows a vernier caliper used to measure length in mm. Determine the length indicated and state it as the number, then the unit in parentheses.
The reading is 22.0 (mm)
